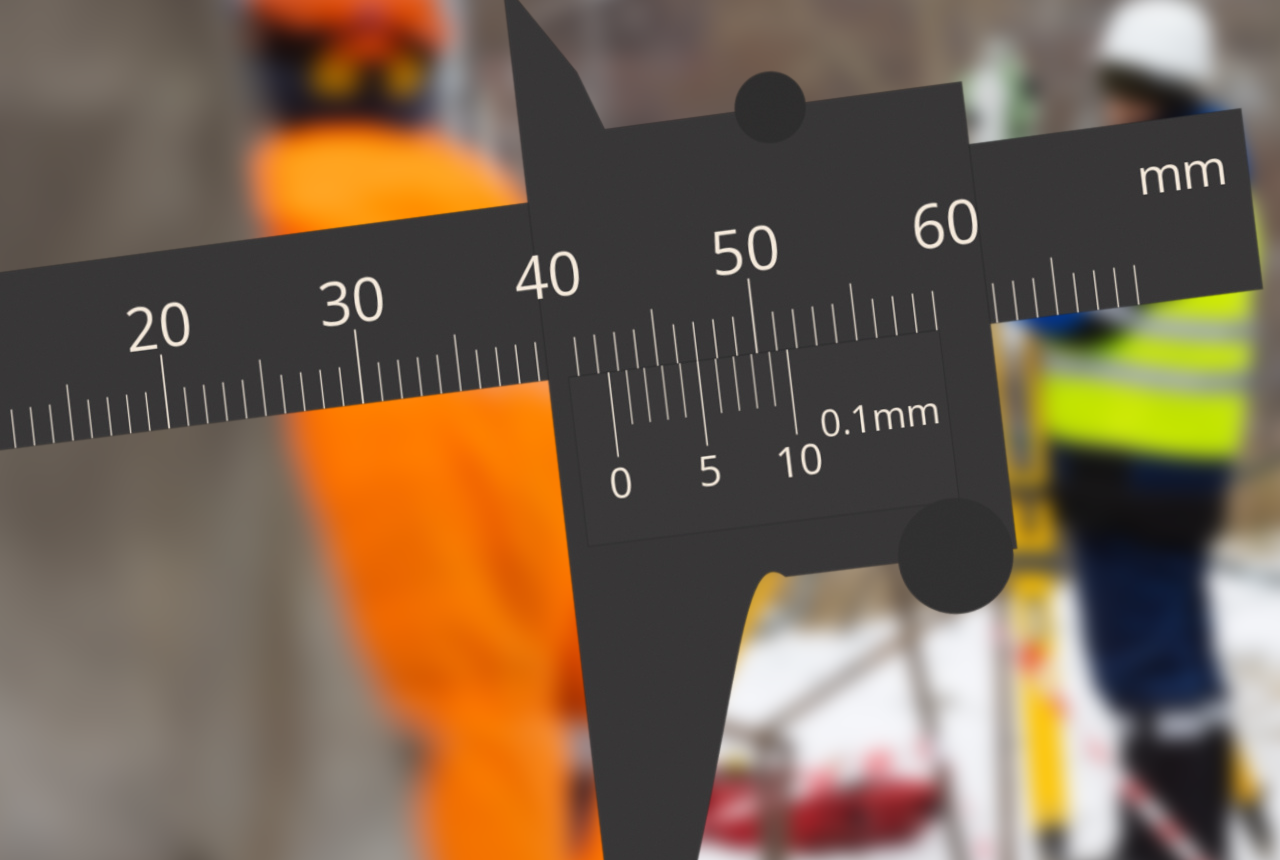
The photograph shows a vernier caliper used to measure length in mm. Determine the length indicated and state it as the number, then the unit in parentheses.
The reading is 42.5 (mm)
